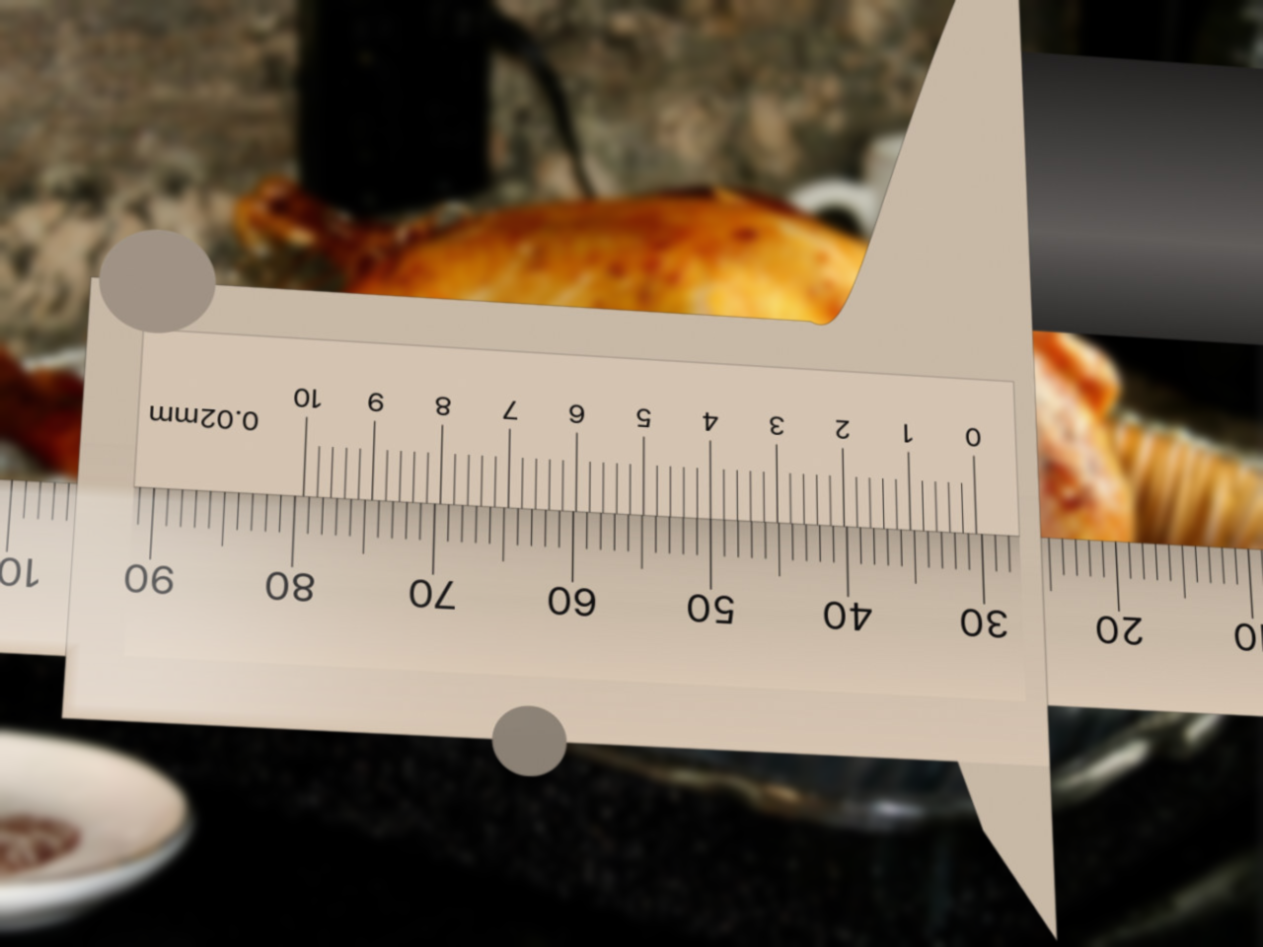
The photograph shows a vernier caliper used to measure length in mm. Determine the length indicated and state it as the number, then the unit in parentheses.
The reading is 30.4 (mm)
